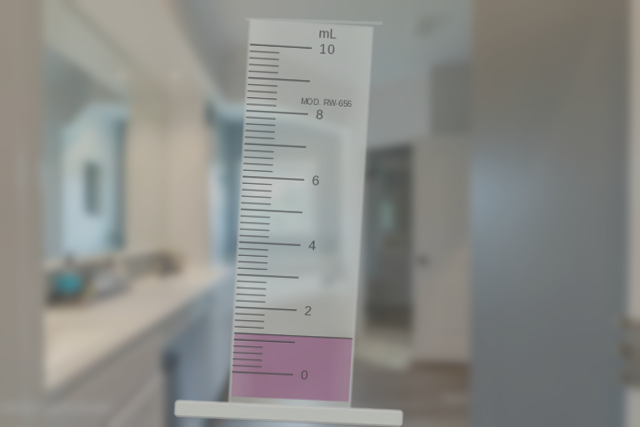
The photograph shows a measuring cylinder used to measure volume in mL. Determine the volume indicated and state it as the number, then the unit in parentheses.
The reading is 1.2 (mL)
